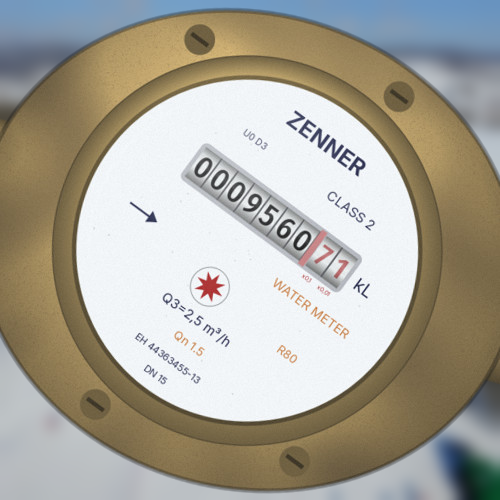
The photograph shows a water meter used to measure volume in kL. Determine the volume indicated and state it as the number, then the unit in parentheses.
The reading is 9560.71 (kL)
